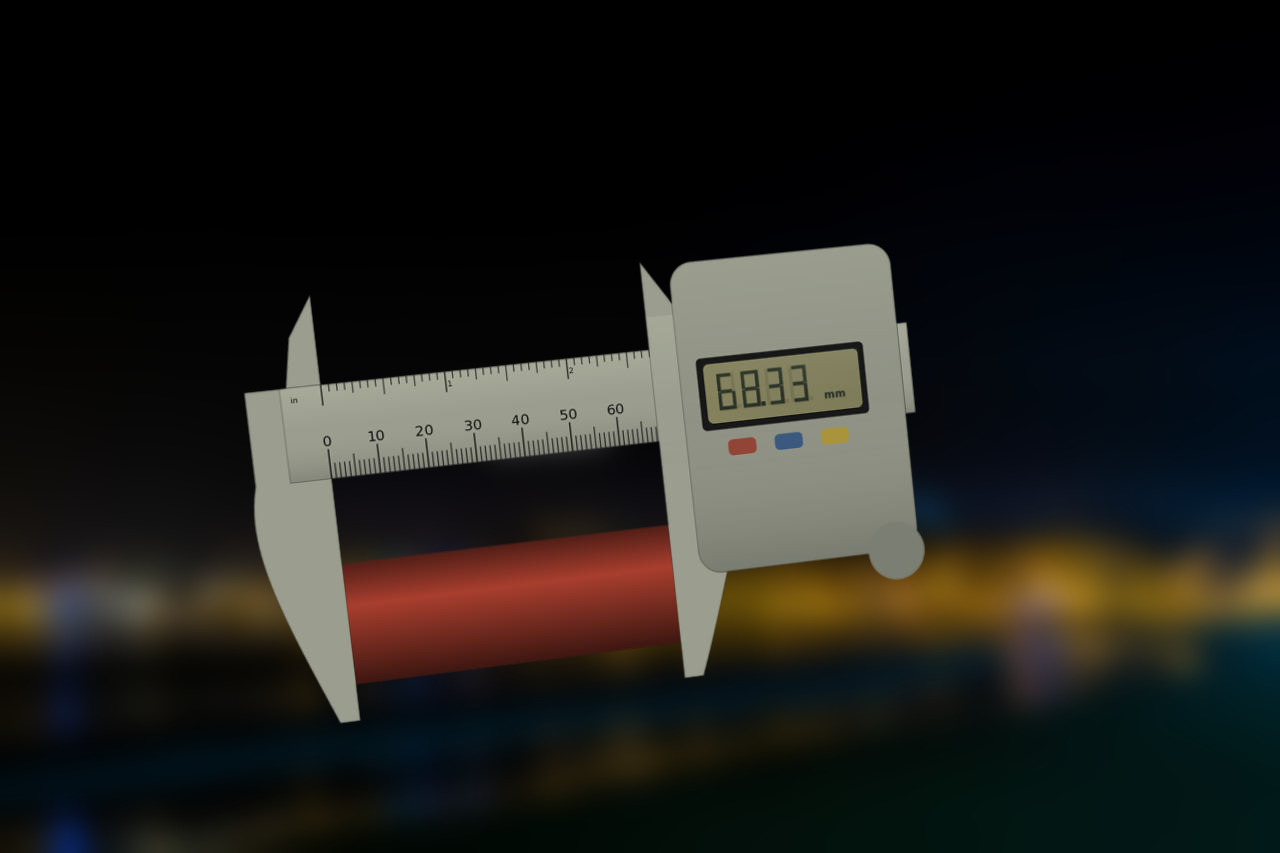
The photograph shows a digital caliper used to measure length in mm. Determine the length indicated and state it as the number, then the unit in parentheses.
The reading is 68.33 (mm)
